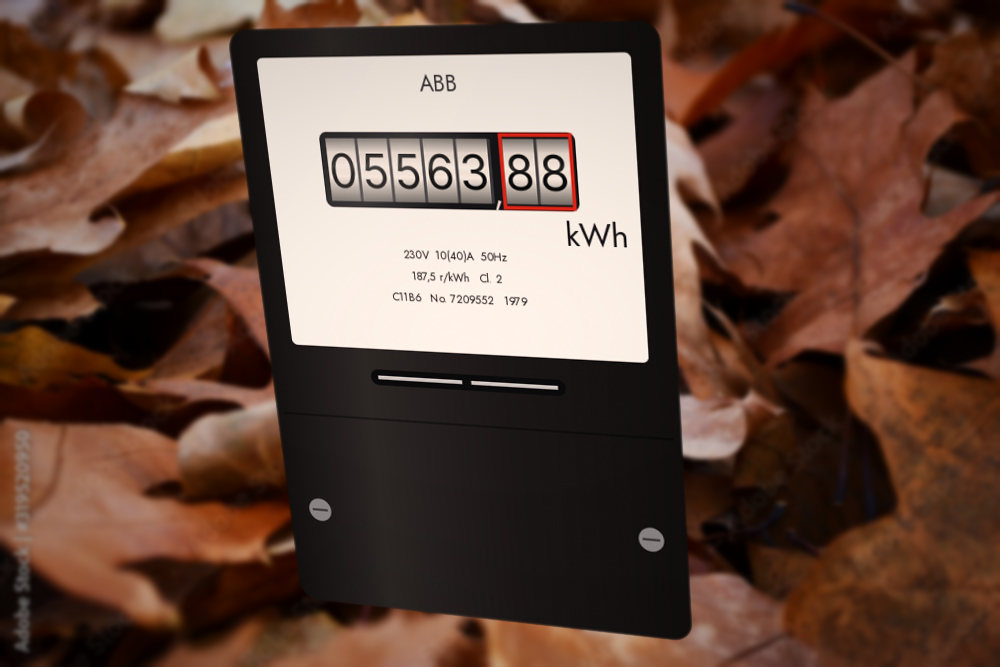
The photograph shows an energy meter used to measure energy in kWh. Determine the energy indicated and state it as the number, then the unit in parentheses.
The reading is 5563.88 (kWh)
